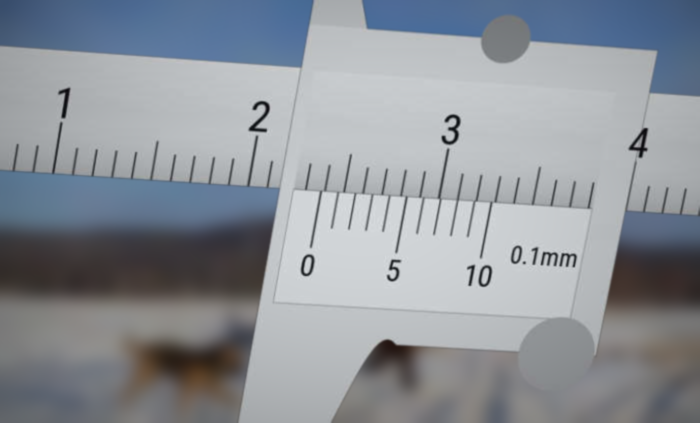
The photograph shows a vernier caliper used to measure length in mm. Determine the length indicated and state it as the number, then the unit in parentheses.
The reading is 23.8 (mm)
